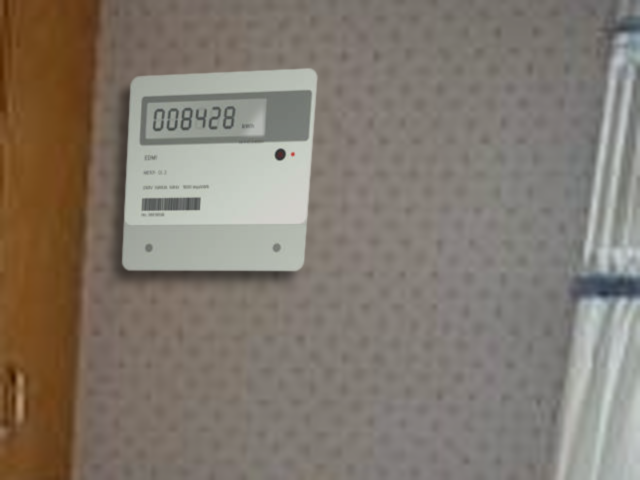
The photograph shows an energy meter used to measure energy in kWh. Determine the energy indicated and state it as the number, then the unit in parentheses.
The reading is 8428 (kWh)
